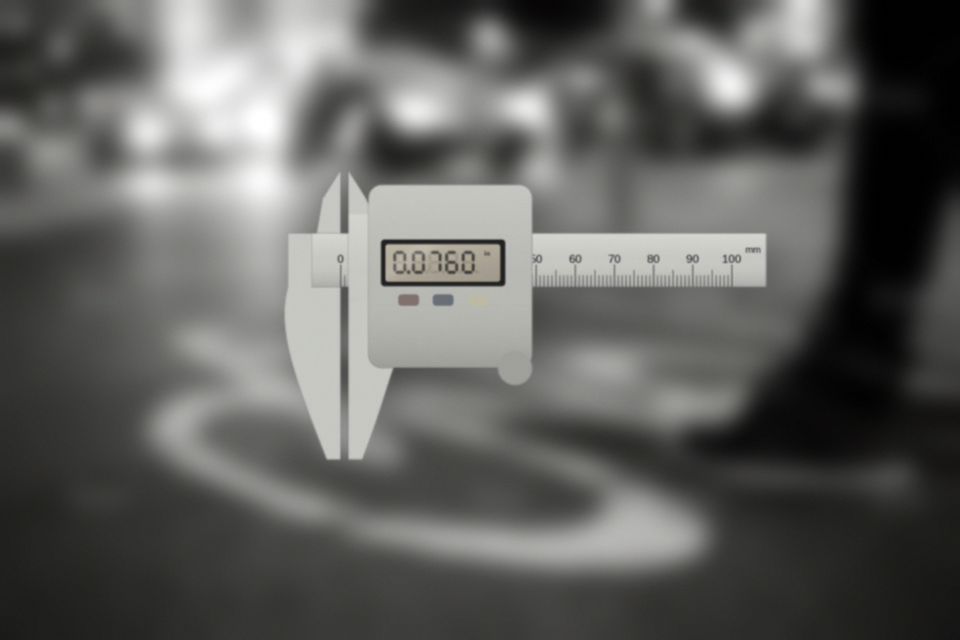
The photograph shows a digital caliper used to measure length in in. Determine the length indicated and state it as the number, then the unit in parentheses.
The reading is 0.0760 (in)
